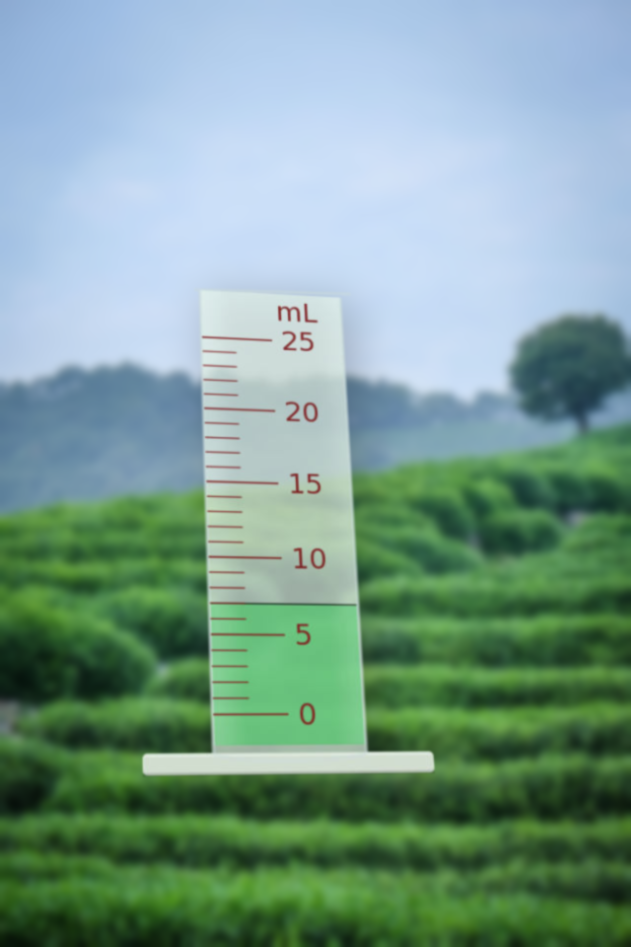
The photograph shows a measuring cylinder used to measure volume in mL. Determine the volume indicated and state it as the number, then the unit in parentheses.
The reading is 7 (mL)
